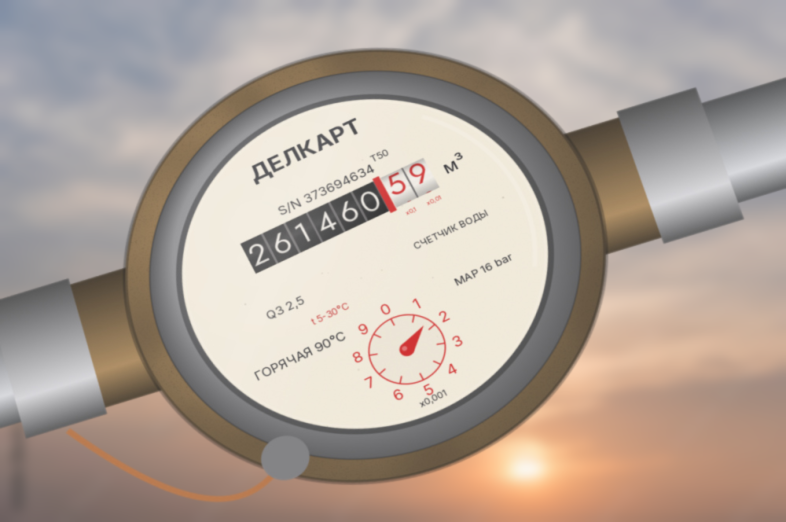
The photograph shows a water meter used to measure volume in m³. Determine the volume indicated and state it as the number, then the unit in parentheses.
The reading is 261460.591 (m³)
